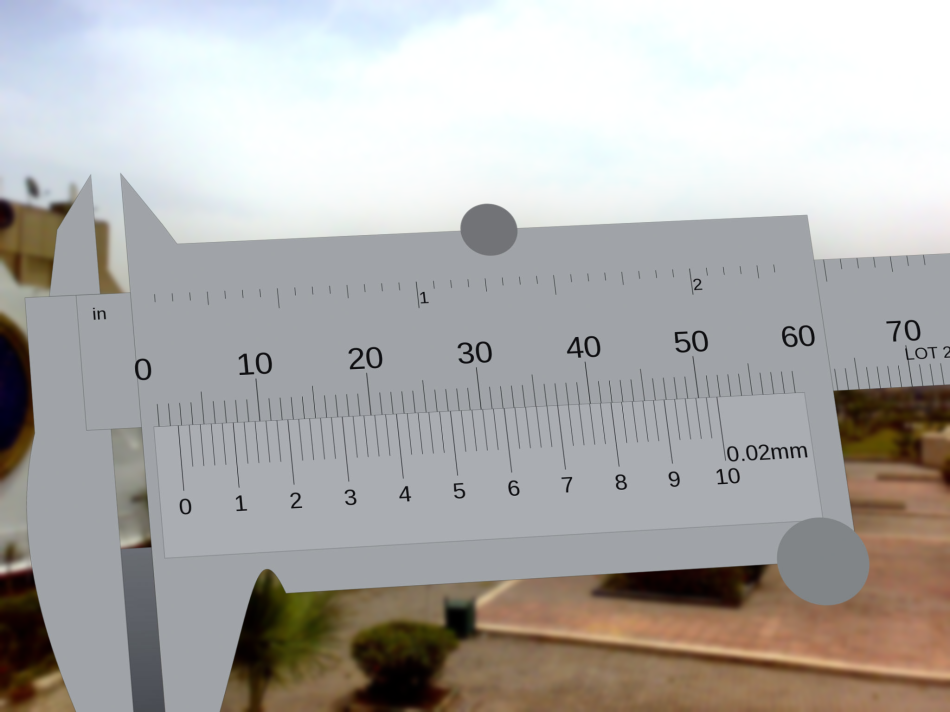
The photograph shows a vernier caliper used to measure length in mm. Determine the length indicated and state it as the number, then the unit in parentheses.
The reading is 2.7 (mm)
